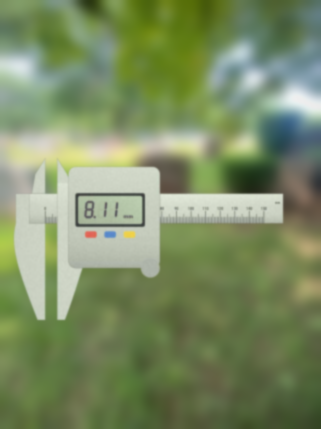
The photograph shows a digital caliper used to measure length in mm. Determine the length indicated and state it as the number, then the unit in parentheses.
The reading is 8.11 (mm)
